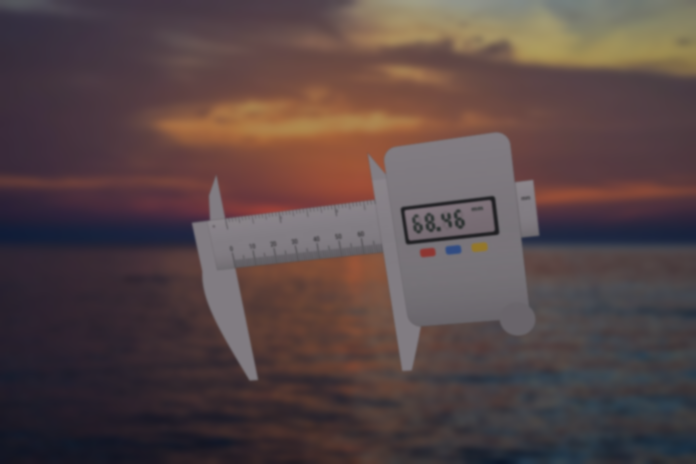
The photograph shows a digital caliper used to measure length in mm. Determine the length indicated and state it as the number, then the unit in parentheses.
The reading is 68.46 (mm)
